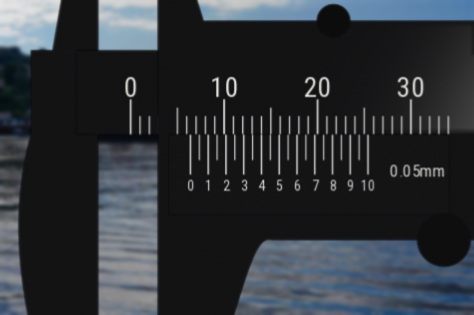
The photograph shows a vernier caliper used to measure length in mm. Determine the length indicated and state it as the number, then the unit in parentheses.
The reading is 6.4 (mm)
